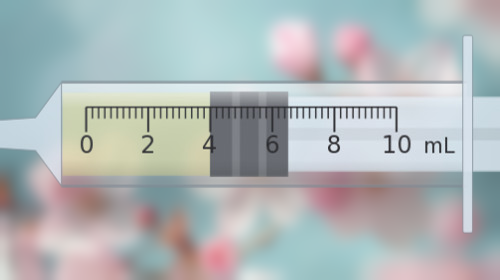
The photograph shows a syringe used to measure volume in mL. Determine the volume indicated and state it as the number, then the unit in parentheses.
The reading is 4 (mL)
